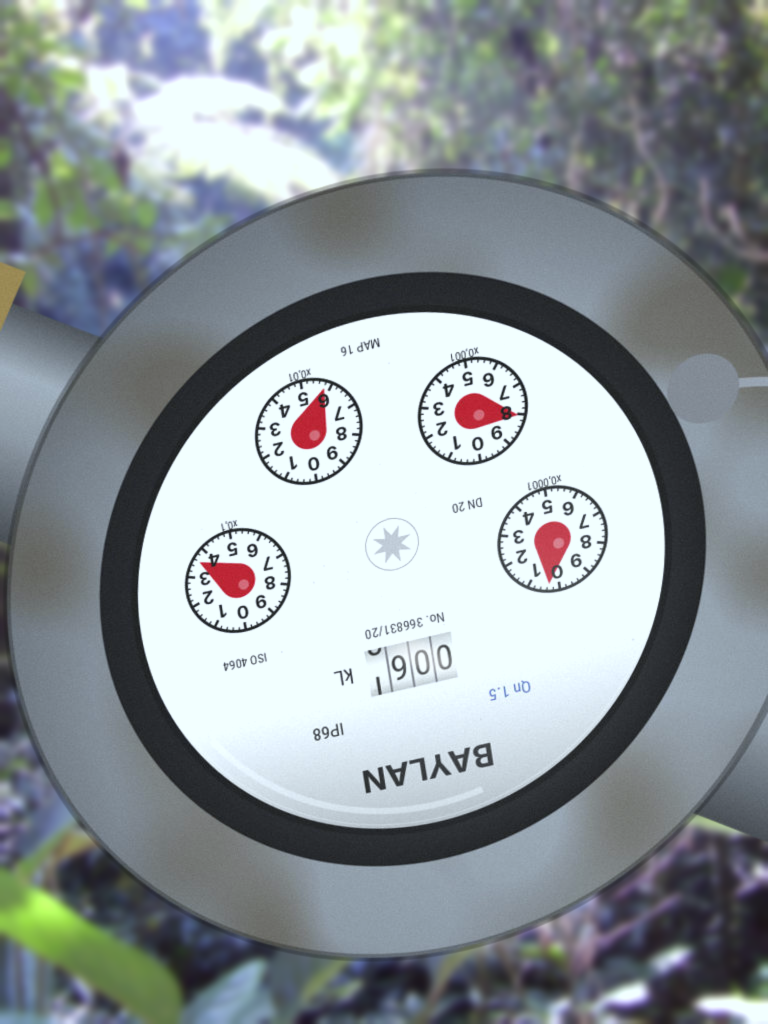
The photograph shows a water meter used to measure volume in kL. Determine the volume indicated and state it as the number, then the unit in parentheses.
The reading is 61.3580 (kL)
